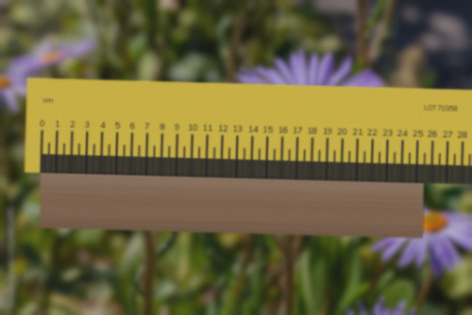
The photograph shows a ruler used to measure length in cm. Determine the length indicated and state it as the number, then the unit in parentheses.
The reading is 25.5 (cm)
